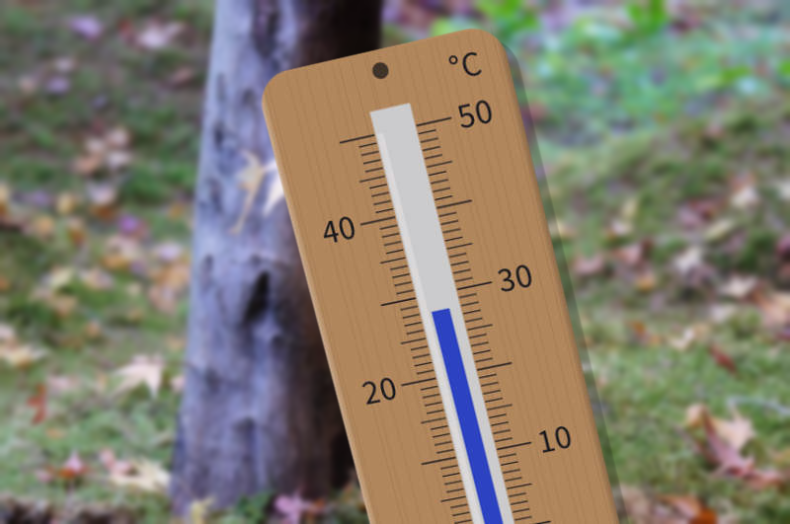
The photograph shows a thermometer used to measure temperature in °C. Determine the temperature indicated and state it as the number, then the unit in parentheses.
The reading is 28 (°C)
